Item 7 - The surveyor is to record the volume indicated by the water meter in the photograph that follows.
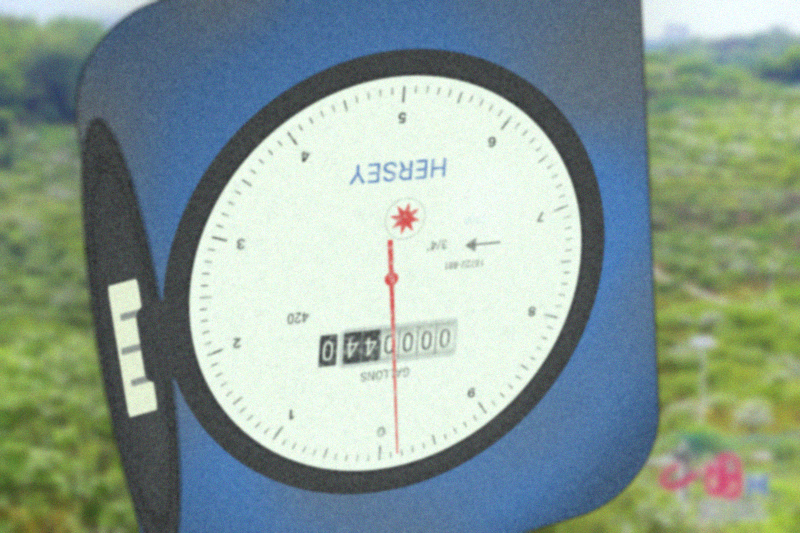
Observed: 439.8 gal
